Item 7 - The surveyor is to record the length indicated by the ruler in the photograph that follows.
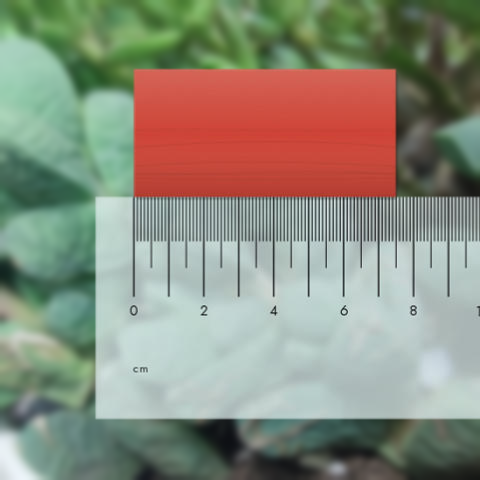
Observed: 7.5 cm
